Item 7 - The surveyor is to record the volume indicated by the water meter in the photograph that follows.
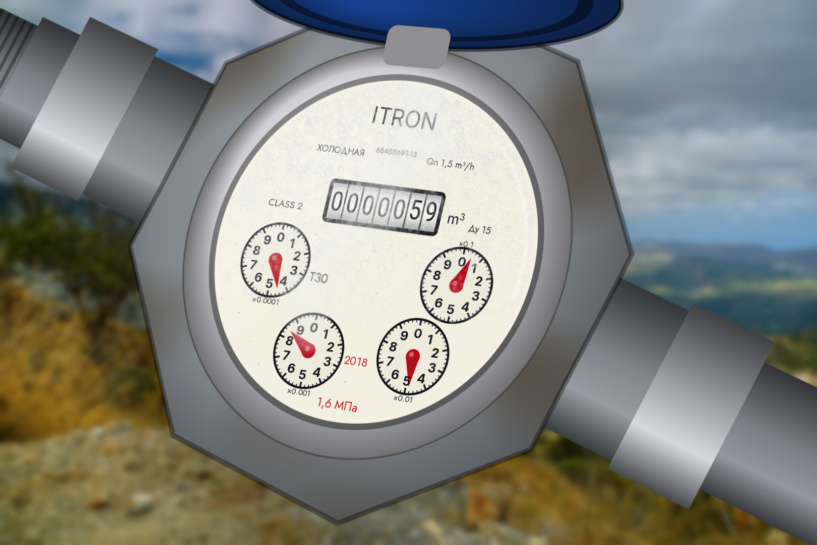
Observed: 59.0484 m³
